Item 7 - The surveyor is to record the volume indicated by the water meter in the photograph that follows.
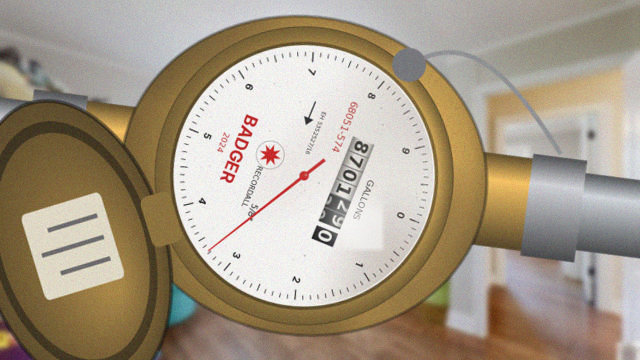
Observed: 8701293.3 gal
